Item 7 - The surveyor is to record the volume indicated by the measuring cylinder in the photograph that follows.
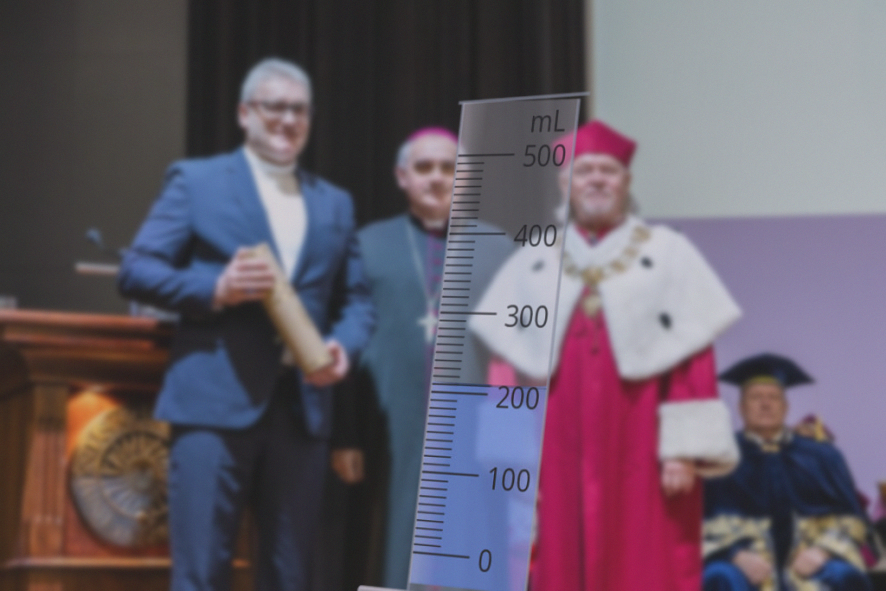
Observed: 210 mL
